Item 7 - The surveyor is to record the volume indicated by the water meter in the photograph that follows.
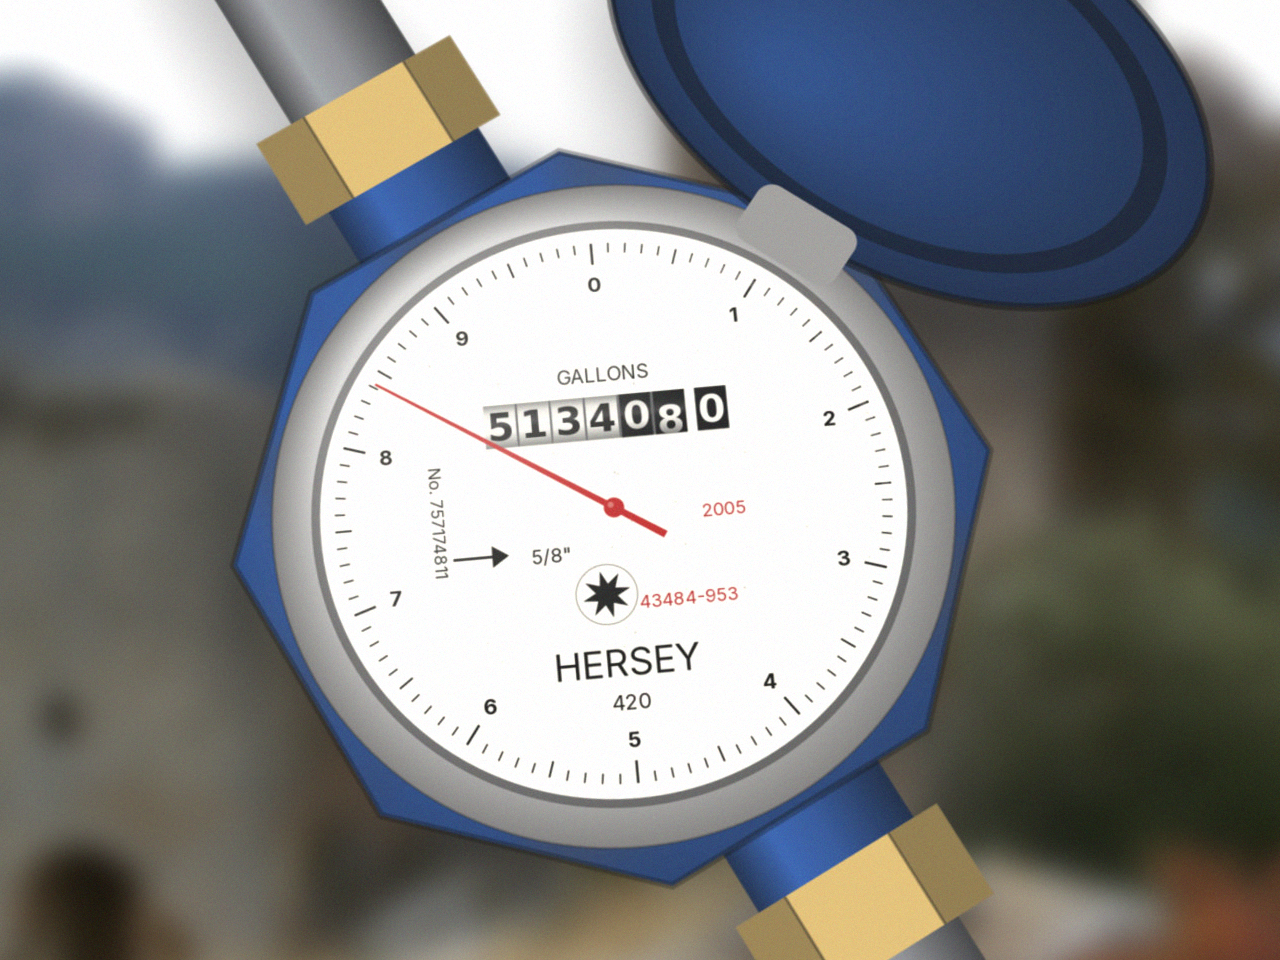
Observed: 5134078.4 gal
